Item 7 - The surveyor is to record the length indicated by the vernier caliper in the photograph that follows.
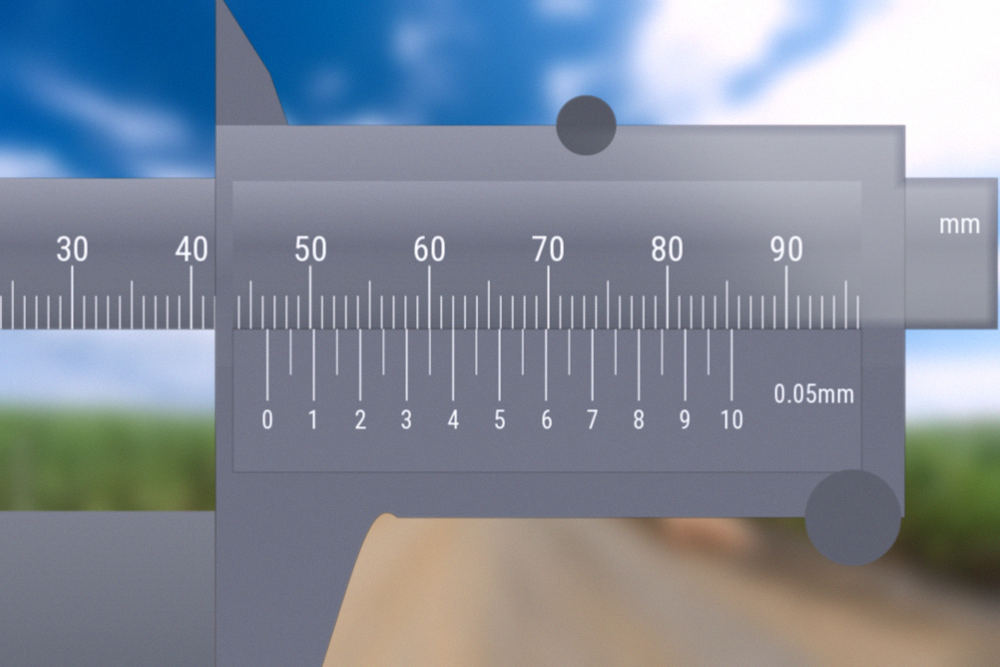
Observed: 46.4 mm
